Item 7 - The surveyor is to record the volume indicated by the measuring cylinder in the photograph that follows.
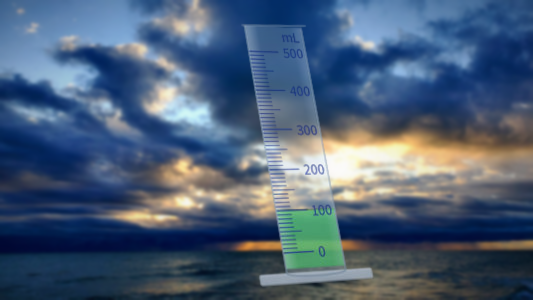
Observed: 100 mL
